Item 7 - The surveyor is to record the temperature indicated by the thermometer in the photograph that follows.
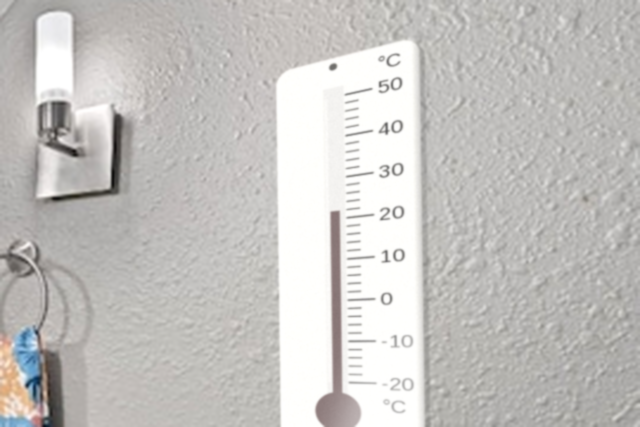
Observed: 22 °C
